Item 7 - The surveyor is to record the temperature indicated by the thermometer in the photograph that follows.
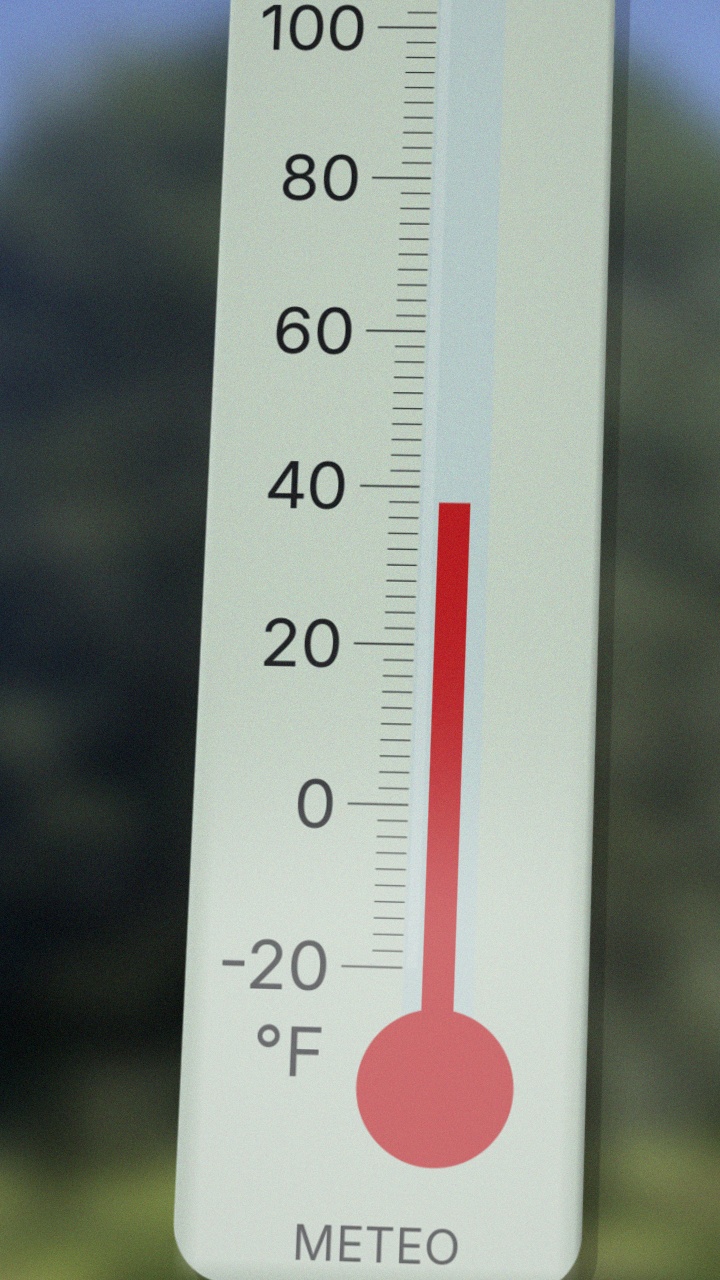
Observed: 38 °F
